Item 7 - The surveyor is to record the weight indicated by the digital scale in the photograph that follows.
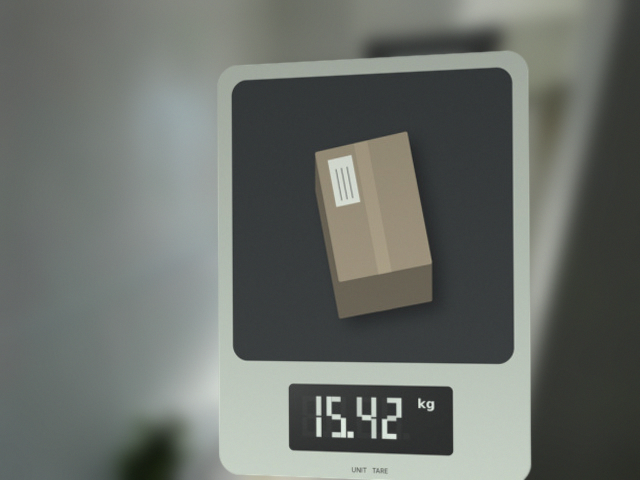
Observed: 15.42 kg
